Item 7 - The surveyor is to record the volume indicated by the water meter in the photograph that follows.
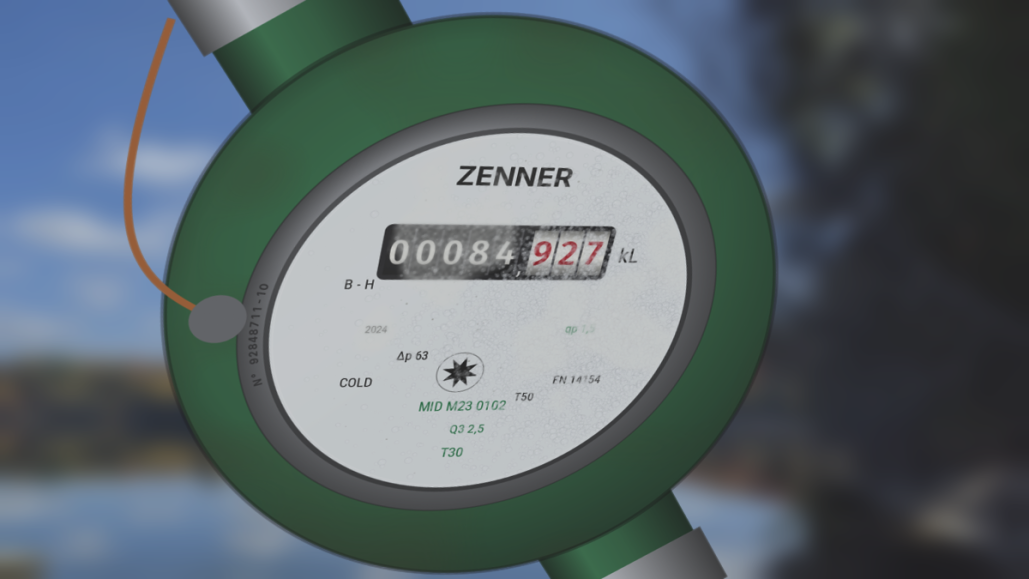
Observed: 84.927 kL
